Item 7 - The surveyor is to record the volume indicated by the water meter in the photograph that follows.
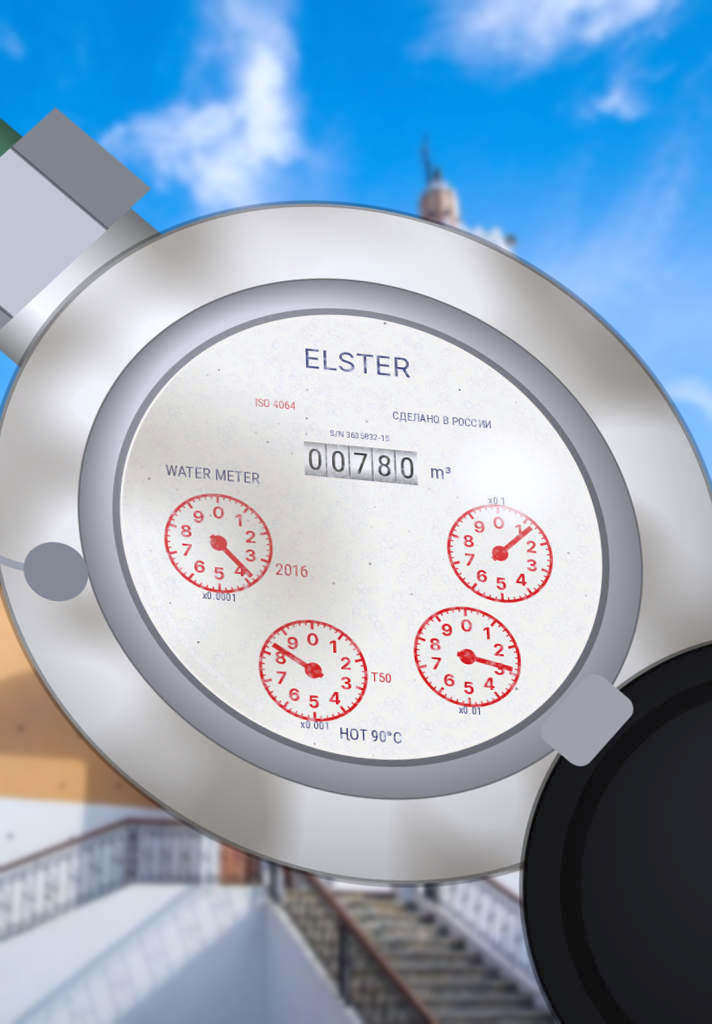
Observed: 780.1283 m³
